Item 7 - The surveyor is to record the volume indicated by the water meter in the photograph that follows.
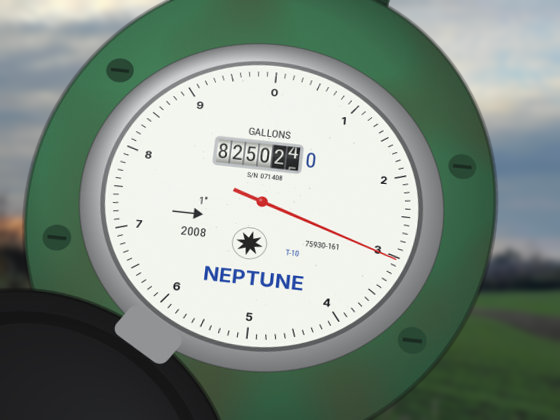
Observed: 8250243.0 gal
